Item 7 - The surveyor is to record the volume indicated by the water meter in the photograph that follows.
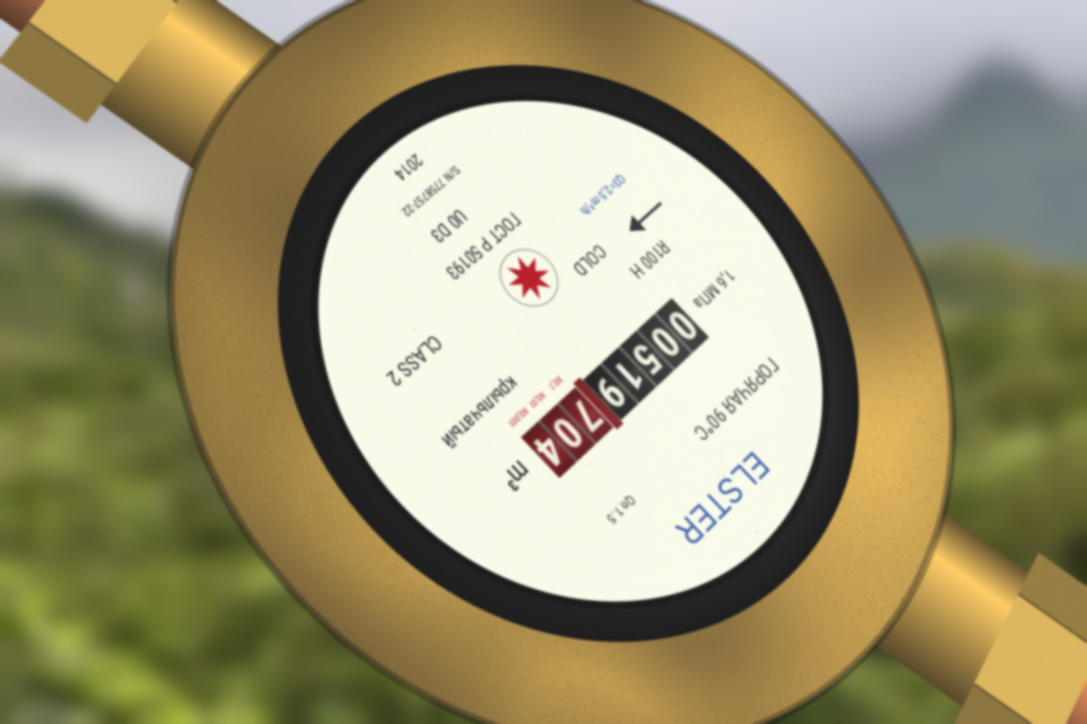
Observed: 519.704 m³
